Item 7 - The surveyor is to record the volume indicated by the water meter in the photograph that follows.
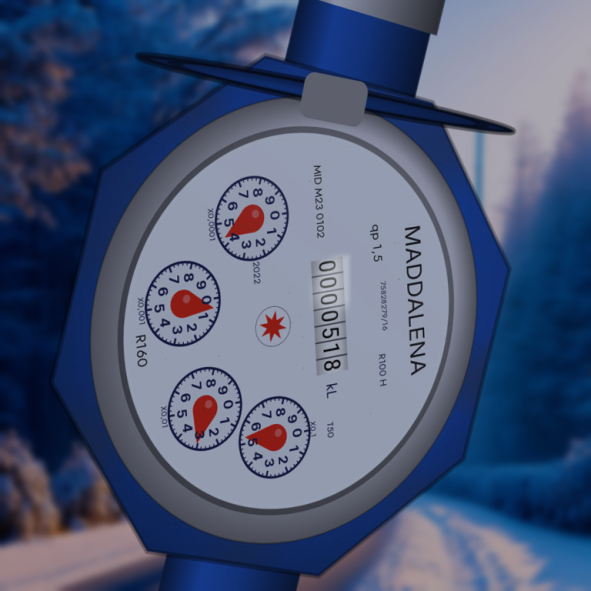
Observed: 518.5304 kL
